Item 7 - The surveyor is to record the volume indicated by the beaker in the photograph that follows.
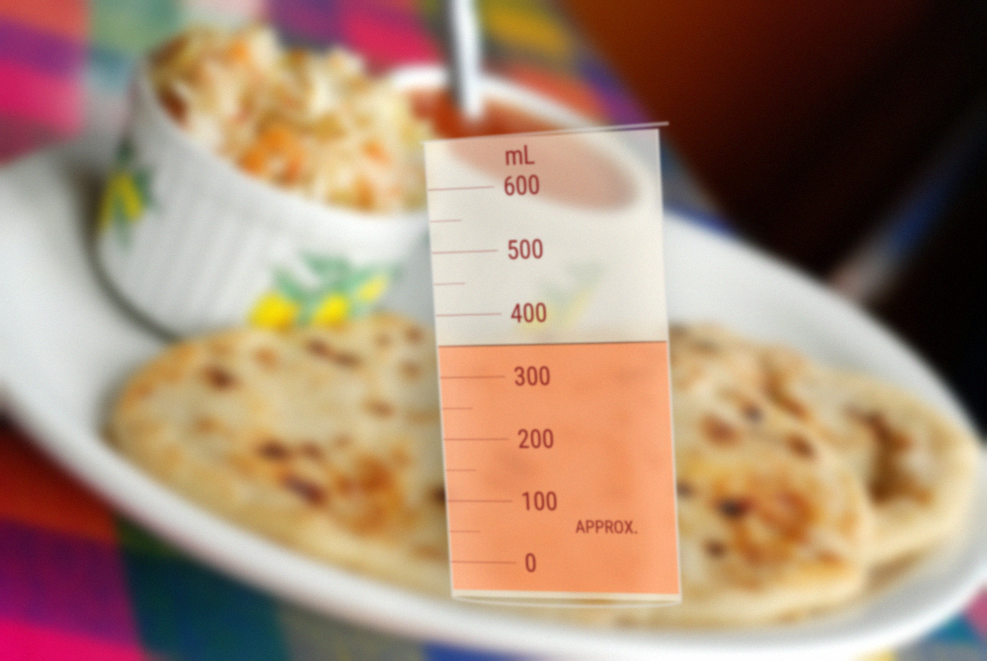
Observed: 350 mL
